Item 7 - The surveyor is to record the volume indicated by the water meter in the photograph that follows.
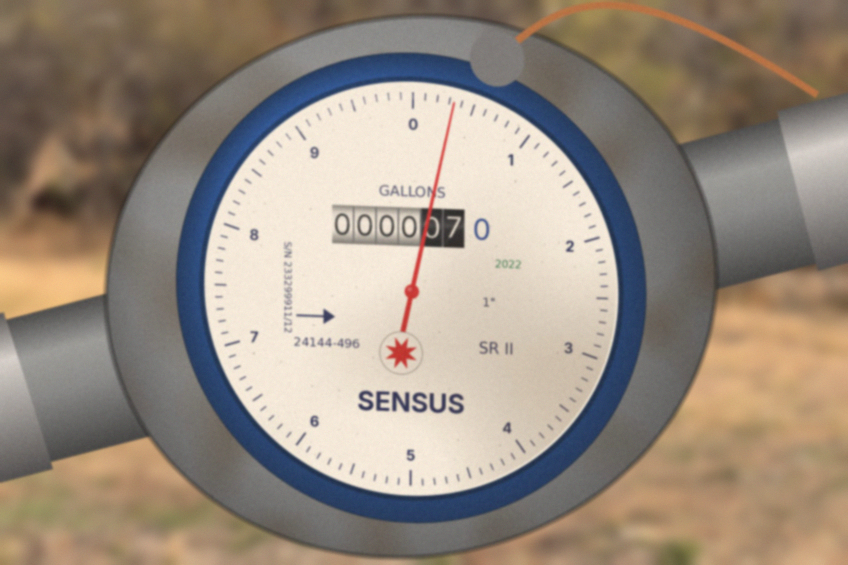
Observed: 70.3 gal
